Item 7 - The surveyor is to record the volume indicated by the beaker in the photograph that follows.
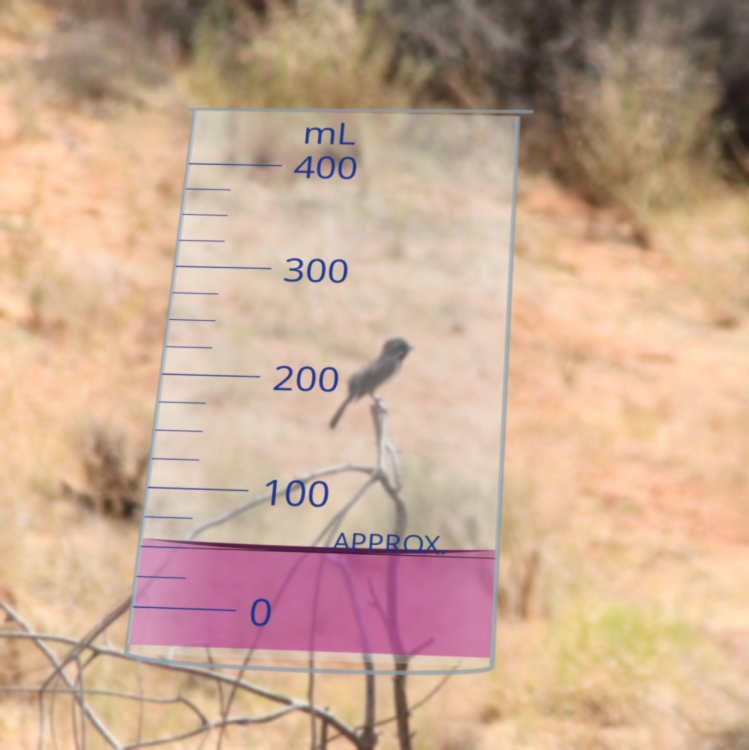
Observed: 50 mL
